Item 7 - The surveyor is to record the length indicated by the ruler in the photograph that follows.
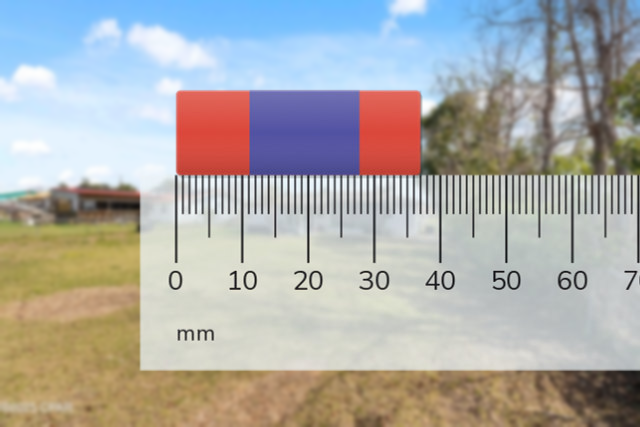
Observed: 37 mm
